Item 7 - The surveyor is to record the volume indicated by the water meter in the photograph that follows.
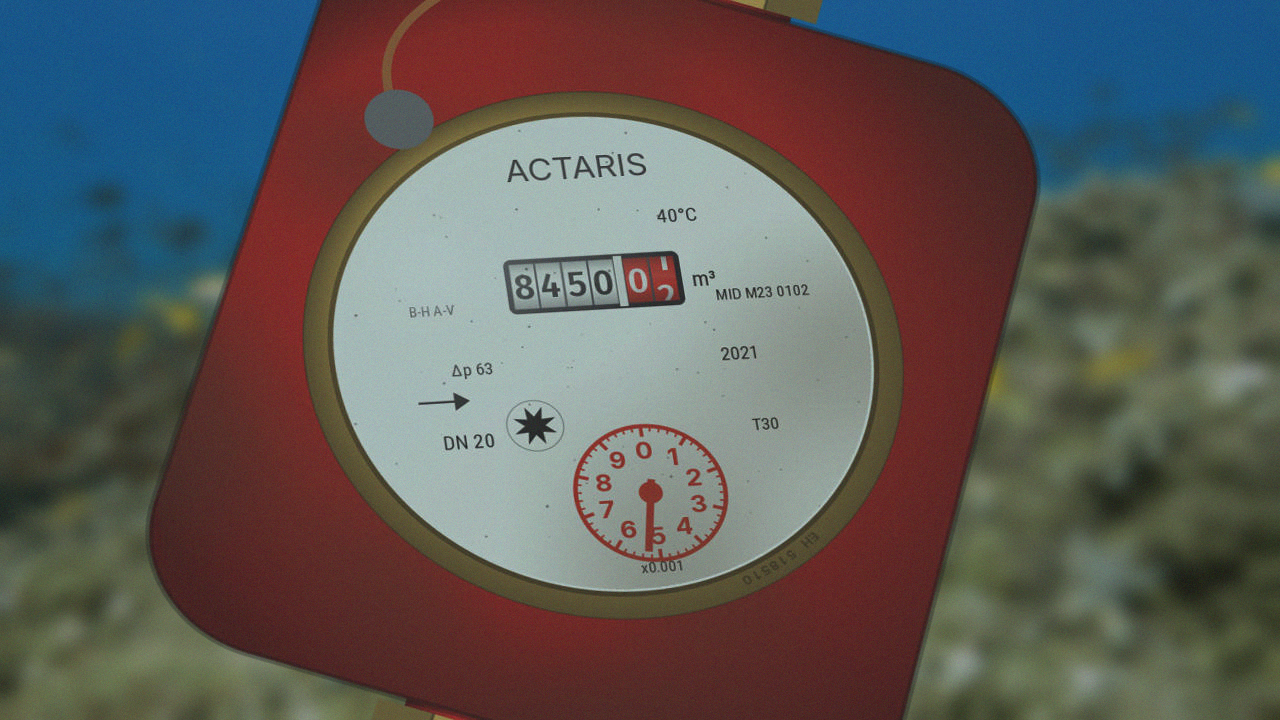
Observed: 8450.015 m³
